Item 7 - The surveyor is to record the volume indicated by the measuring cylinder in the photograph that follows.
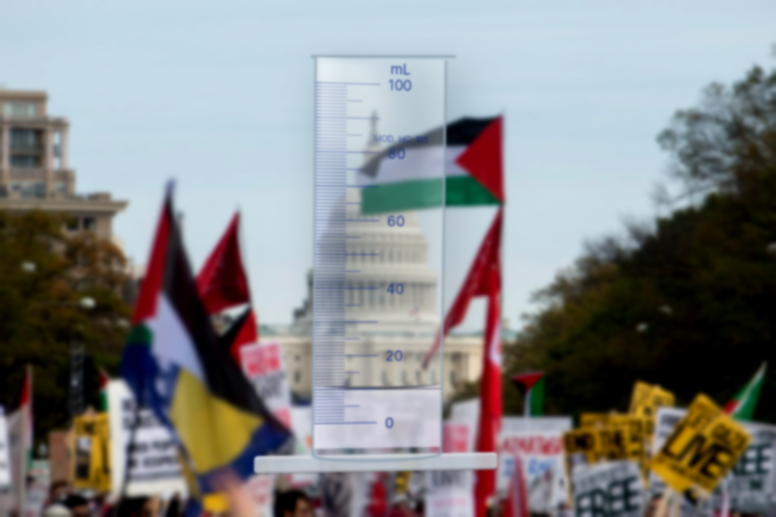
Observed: 10 mL
